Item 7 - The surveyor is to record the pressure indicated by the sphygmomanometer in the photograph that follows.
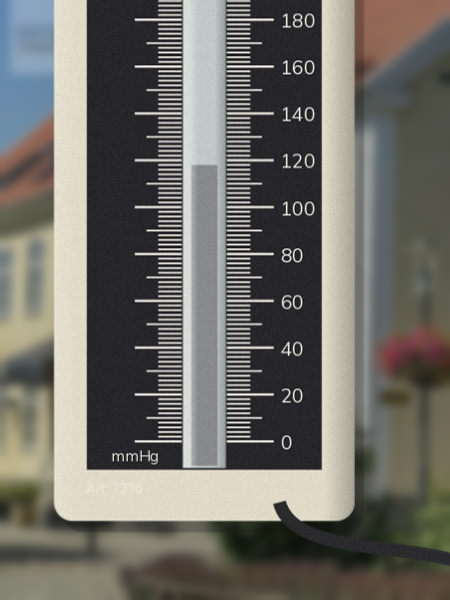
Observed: 118 mmHg
